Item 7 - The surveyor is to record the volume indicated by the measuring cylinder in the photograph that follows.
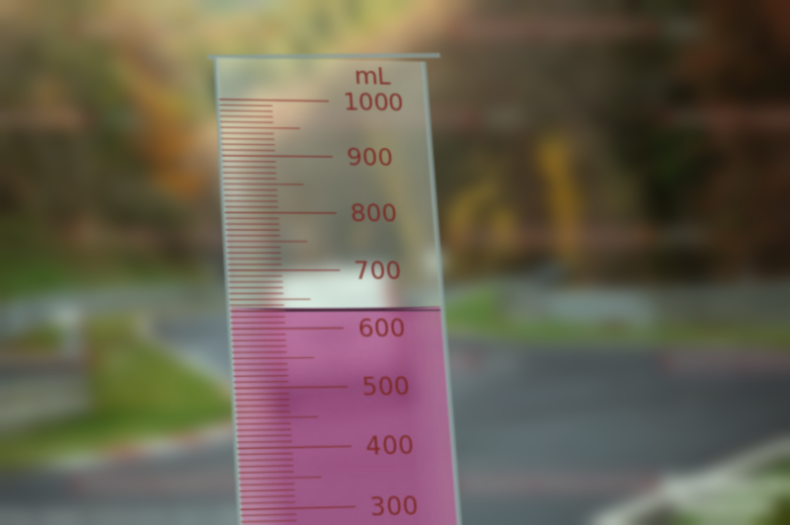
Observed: 630 mL
